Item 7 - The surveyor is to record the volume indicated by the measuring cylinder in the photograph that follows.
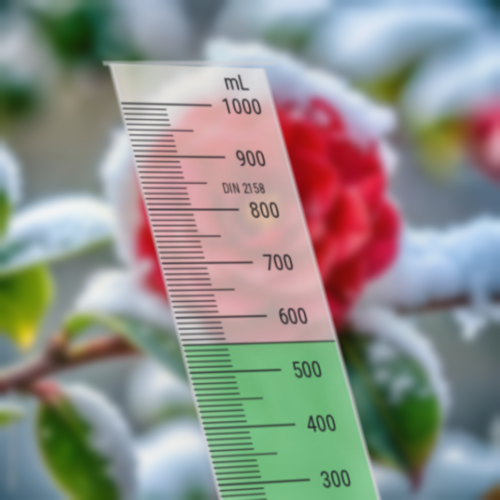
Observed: 550 mL
